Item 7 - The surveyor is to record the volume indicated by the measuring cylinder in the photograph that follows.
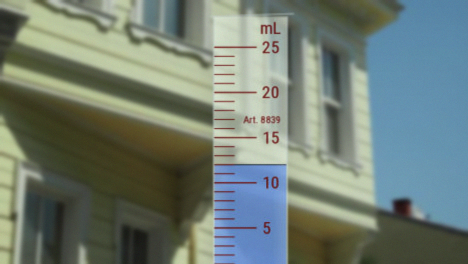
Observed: 12 mL
